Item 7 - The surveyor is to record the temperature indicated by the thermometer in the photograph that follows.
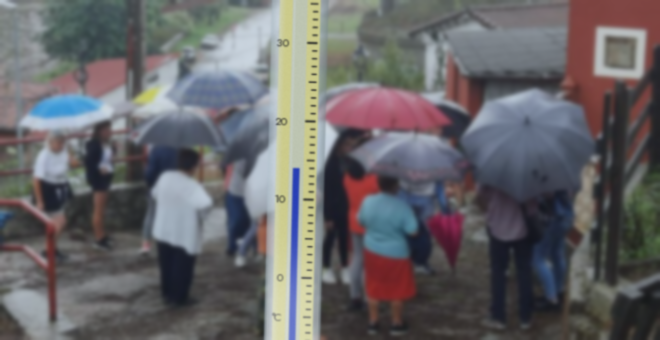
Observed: 14 °C
